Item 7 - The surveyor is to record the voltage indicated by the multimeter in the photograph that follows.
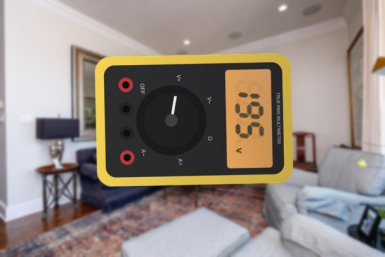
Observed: 195 V
